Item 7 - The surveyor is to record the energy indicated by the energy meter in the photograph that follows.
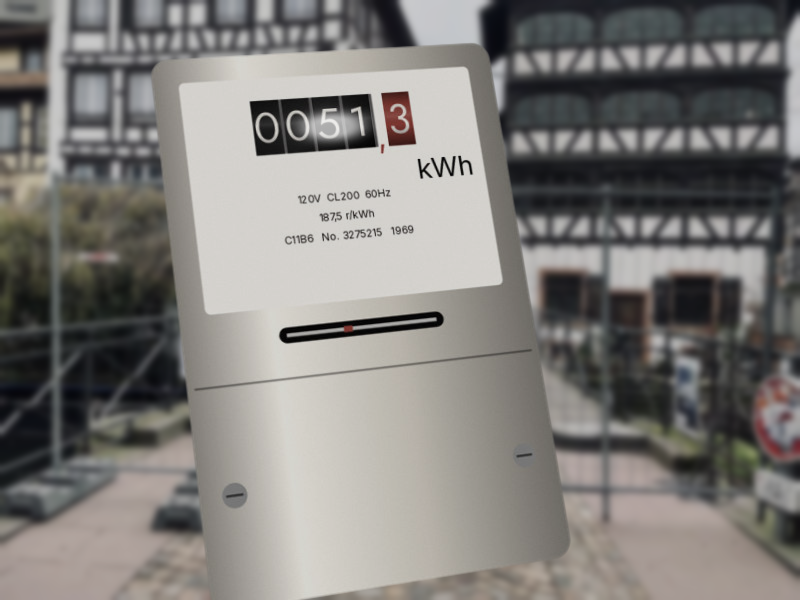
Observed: 51.3 kWh
